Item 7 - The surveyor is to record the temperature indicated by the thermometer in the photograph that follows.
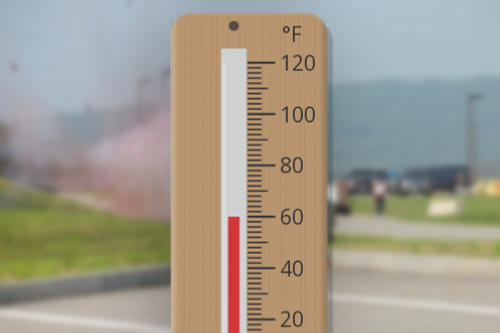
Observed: 60 °F
